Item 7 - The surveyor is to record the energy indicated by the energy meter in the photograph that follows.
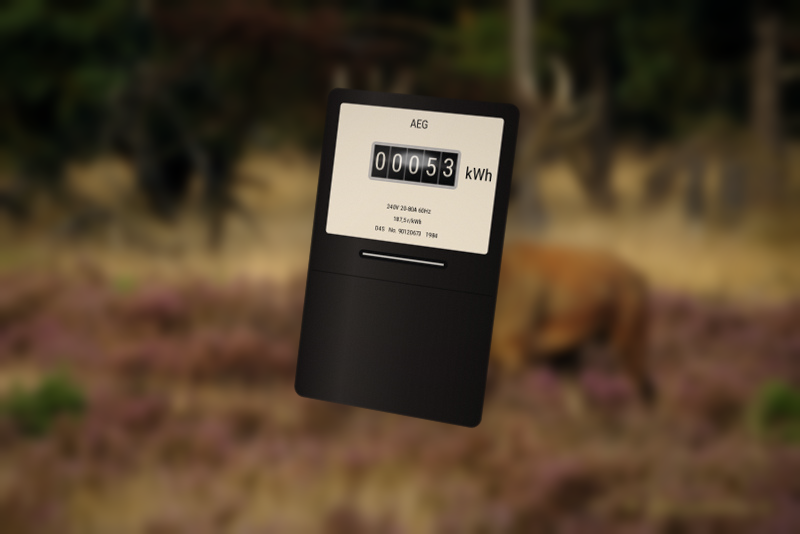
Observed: 53 kWh
